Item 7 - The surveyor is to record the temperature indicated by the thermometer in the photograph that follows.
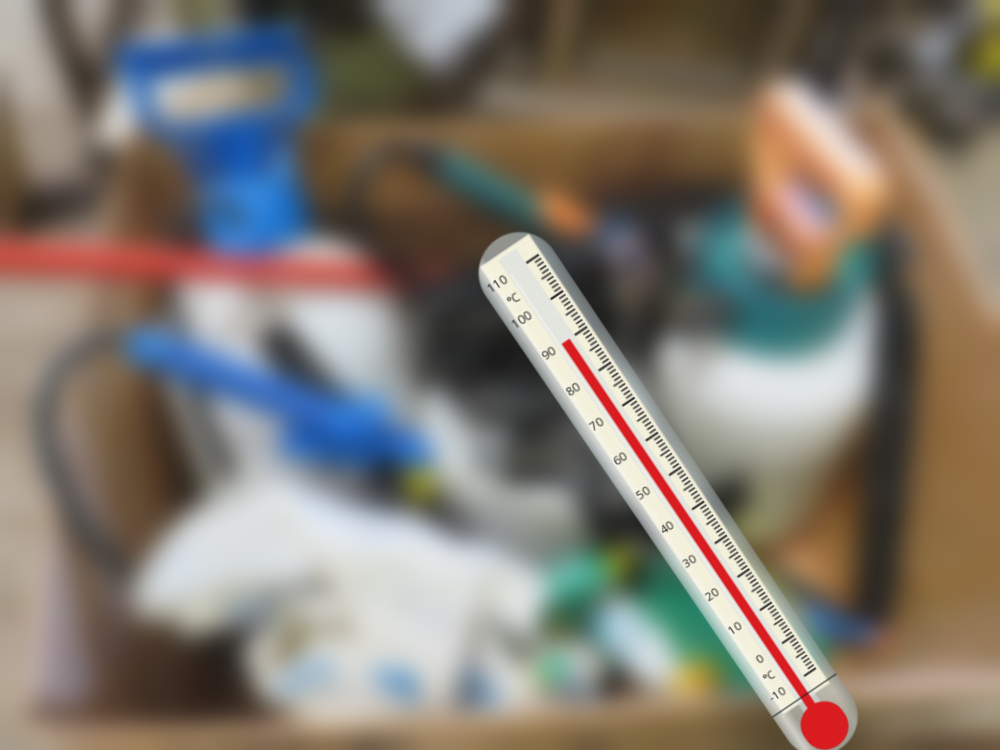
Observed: 90 °C
